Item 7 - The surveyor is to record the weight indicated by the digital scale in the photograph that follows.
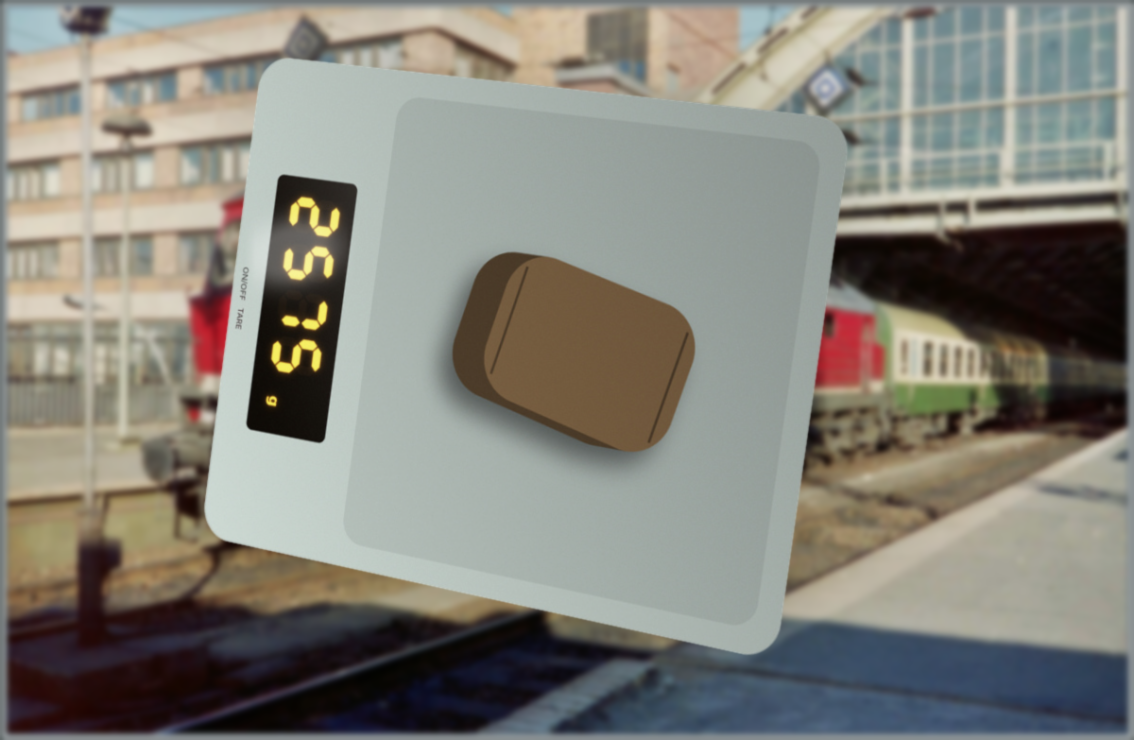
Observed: 2575 g
